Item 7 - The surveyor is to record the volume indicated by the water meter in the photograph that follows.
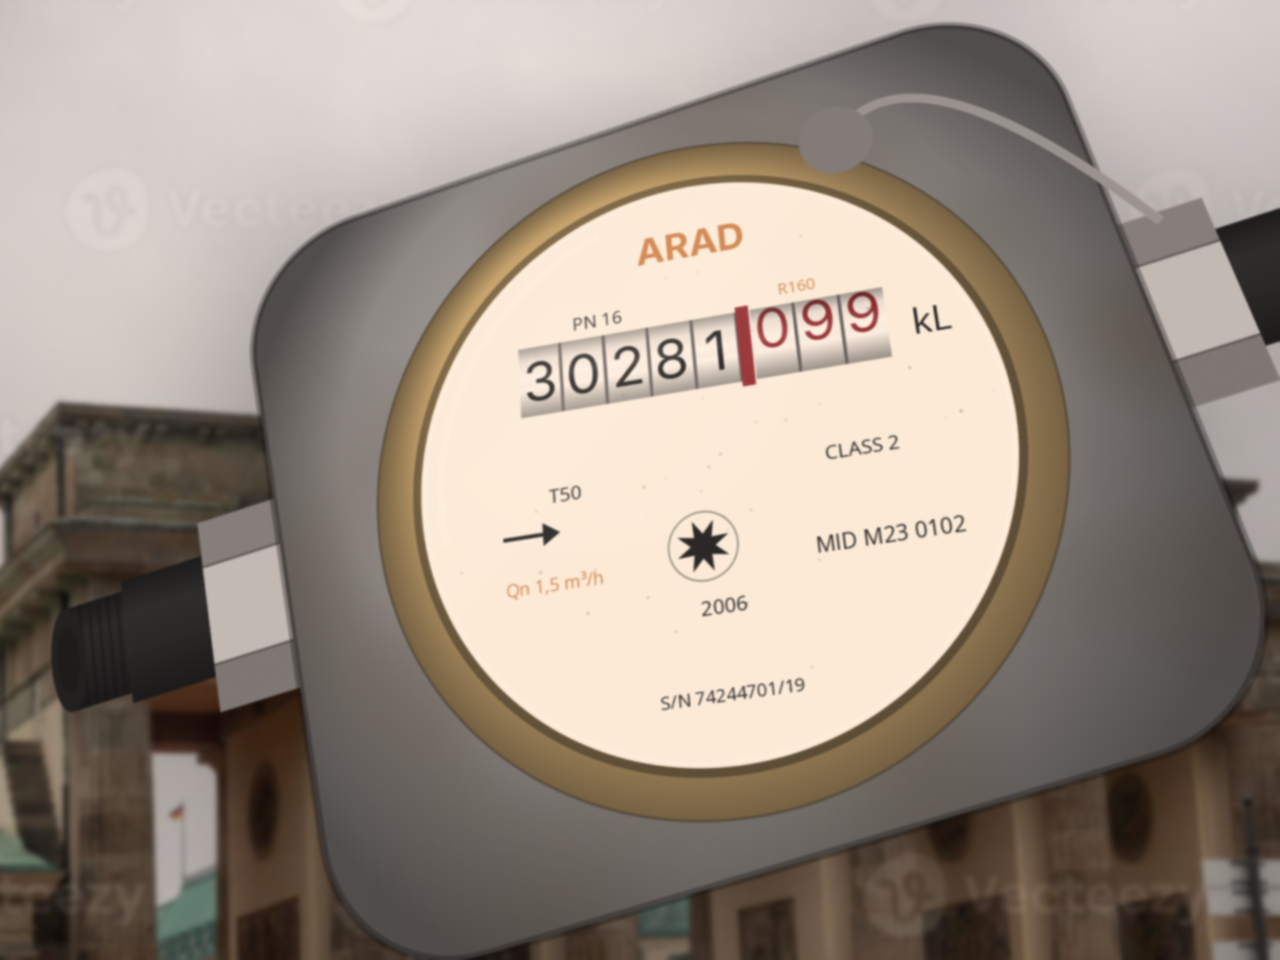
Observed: 30281.099 kL
